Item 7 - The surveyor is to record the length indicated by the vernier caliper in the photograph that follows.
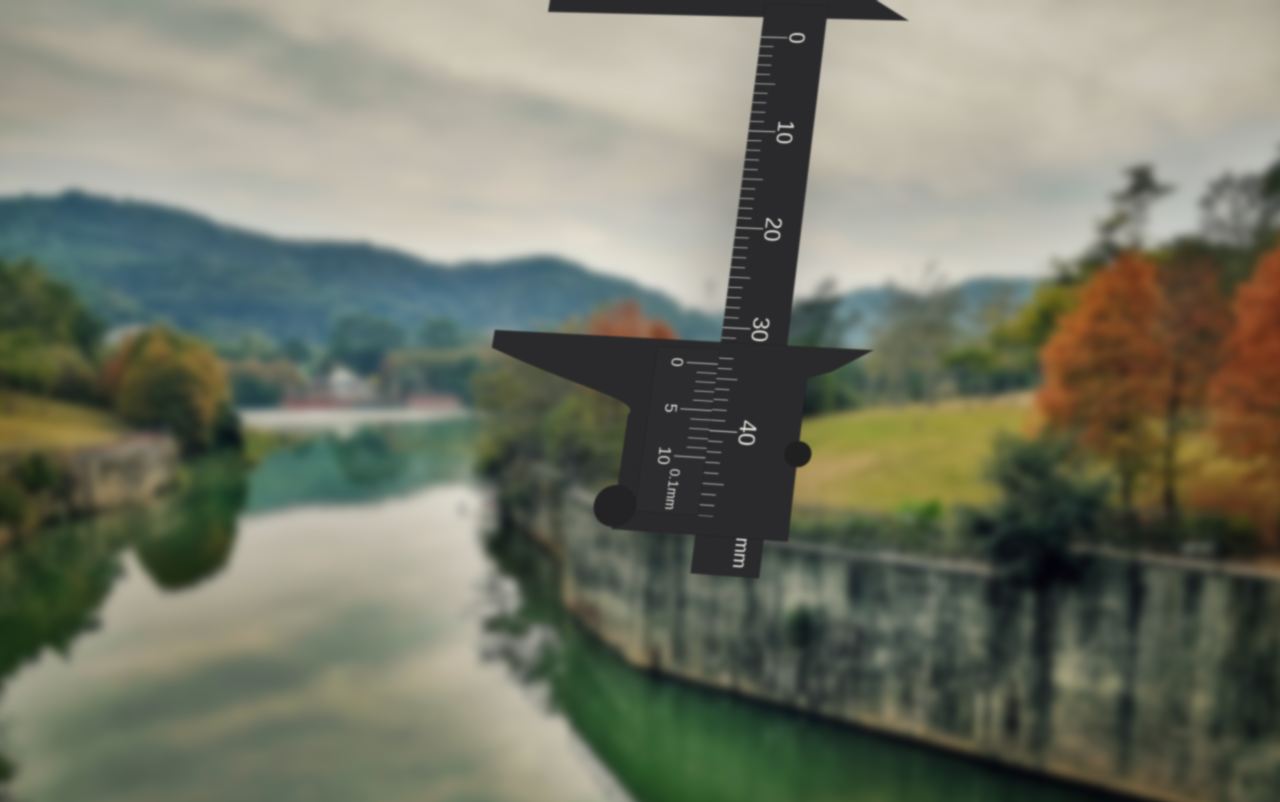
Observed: 33.6 mm
